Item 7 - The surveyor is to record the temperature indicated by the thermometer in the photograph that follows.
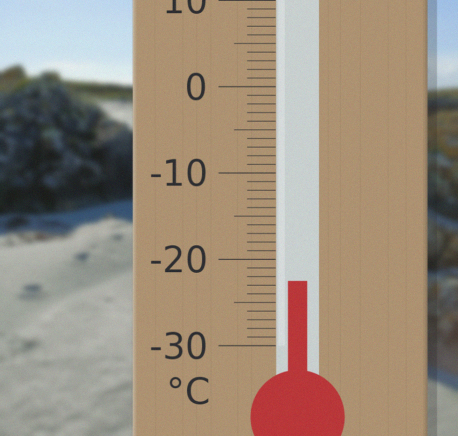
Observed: -22.5 °C
